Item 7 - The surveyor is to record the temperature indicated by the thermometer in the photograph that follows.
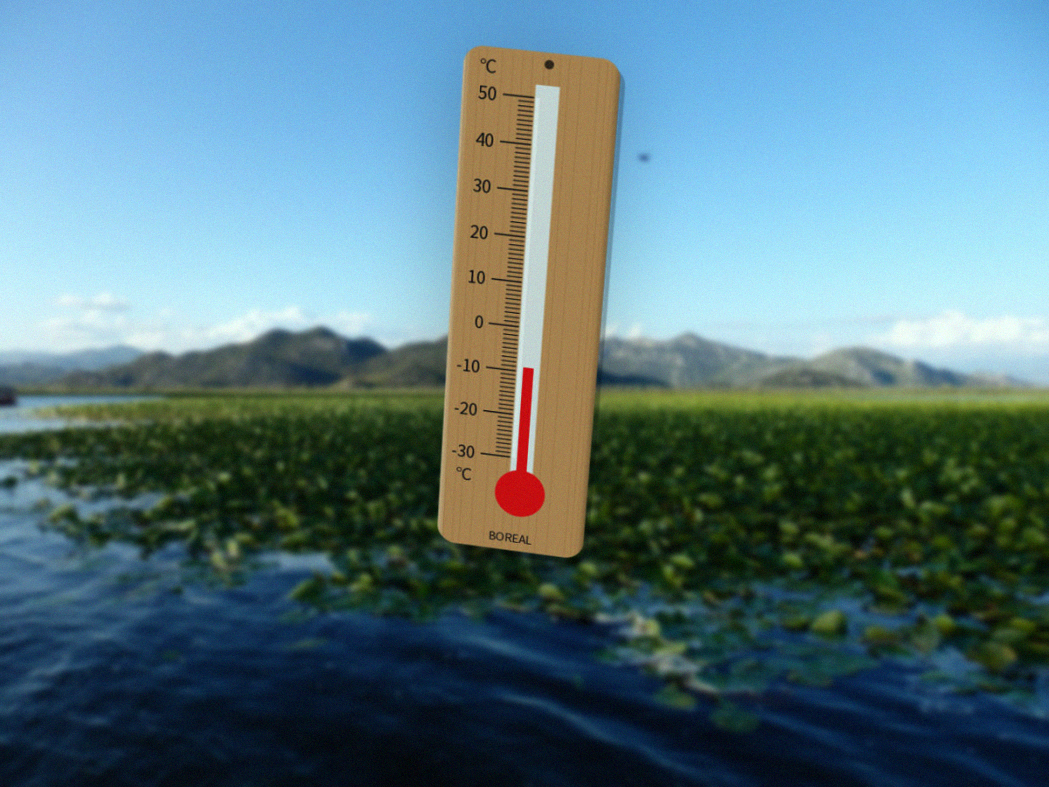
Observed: -9 °C
